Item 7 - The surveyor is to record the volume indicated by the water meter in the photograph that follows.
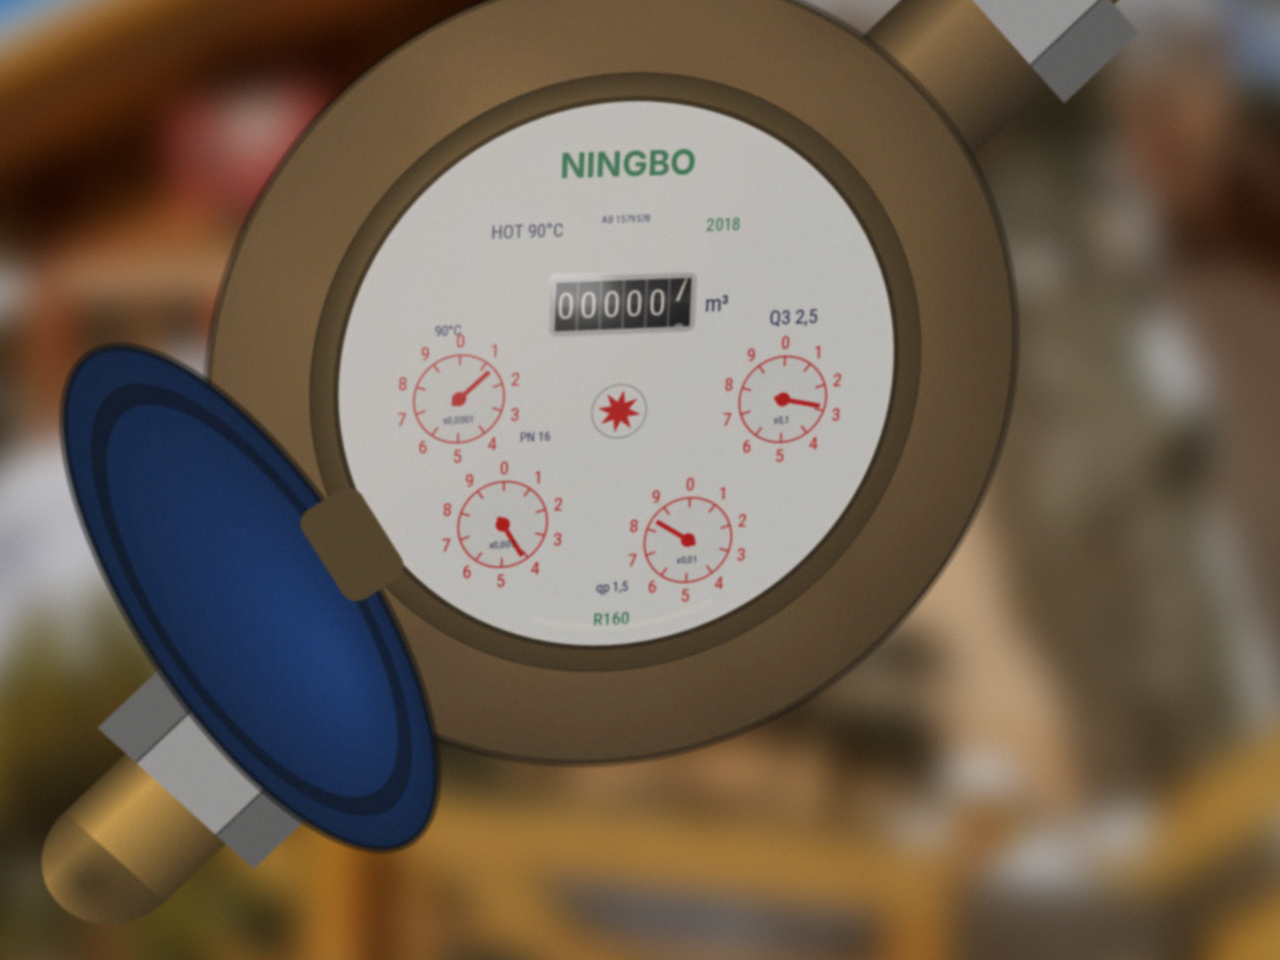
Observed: 7.2841 m³
